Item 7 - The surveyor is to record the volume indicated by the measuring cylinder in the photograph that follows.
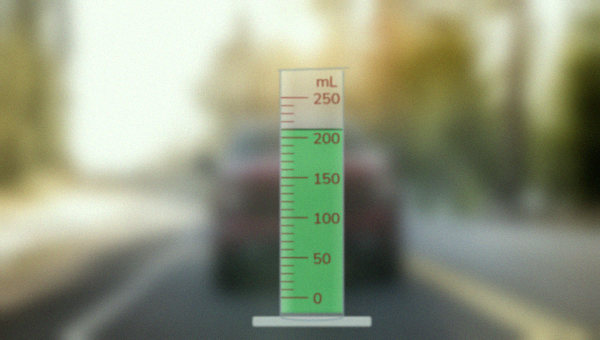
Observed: 210 mL
